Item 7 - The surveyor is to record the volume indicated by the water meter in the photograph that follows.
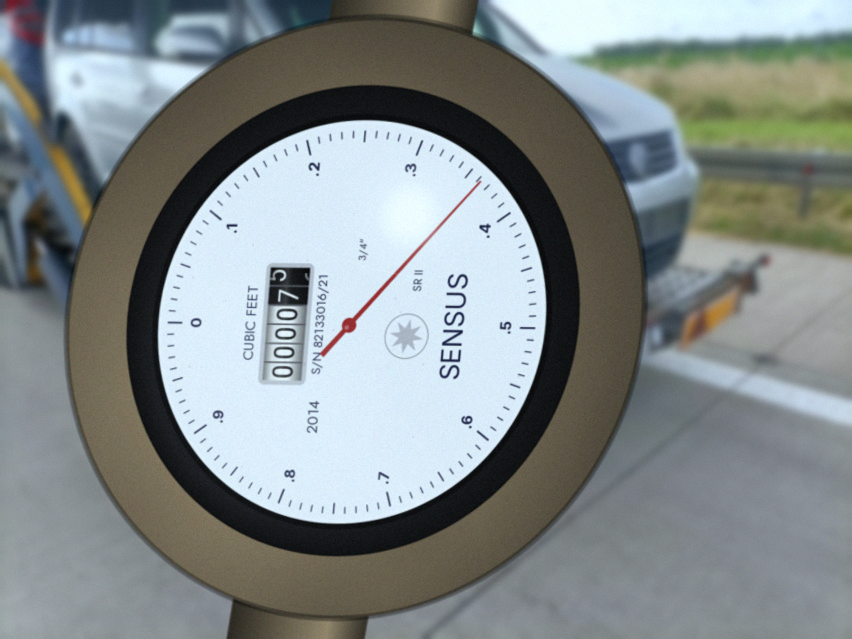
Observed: 75.36 ft³
